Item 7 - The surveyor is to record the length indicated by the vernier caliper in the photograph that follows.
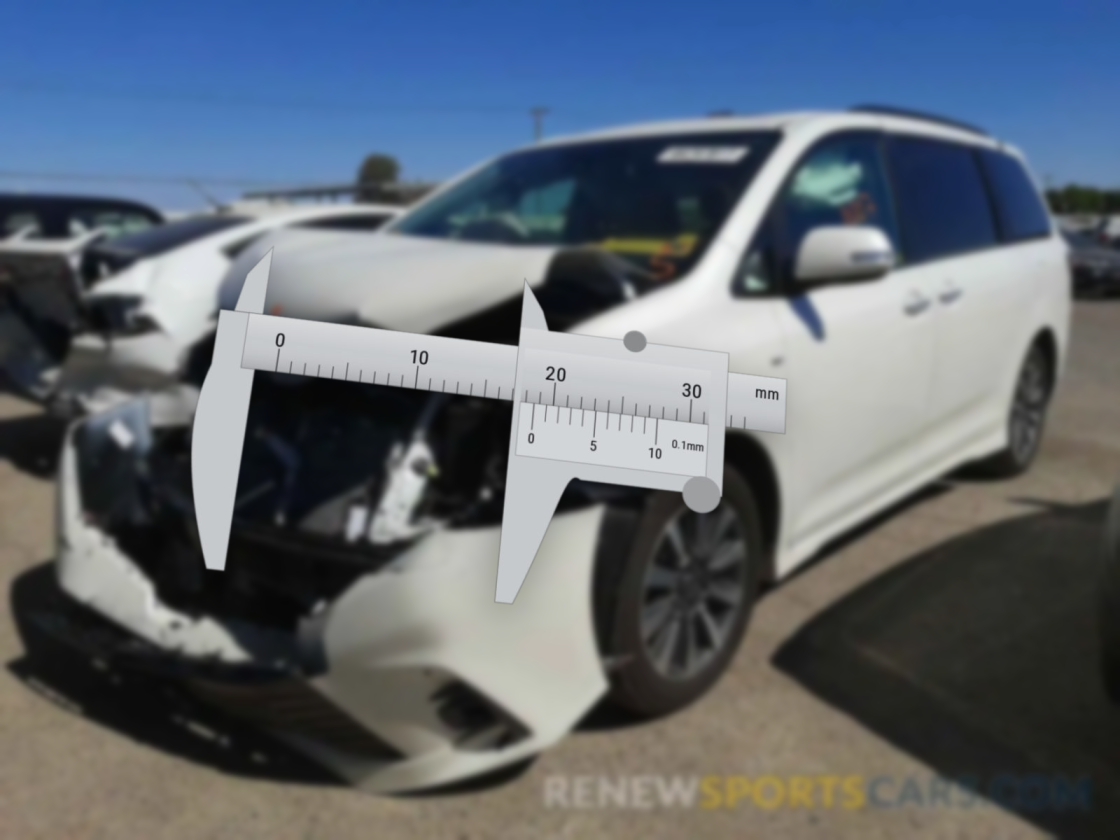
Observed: 18.6 mm
